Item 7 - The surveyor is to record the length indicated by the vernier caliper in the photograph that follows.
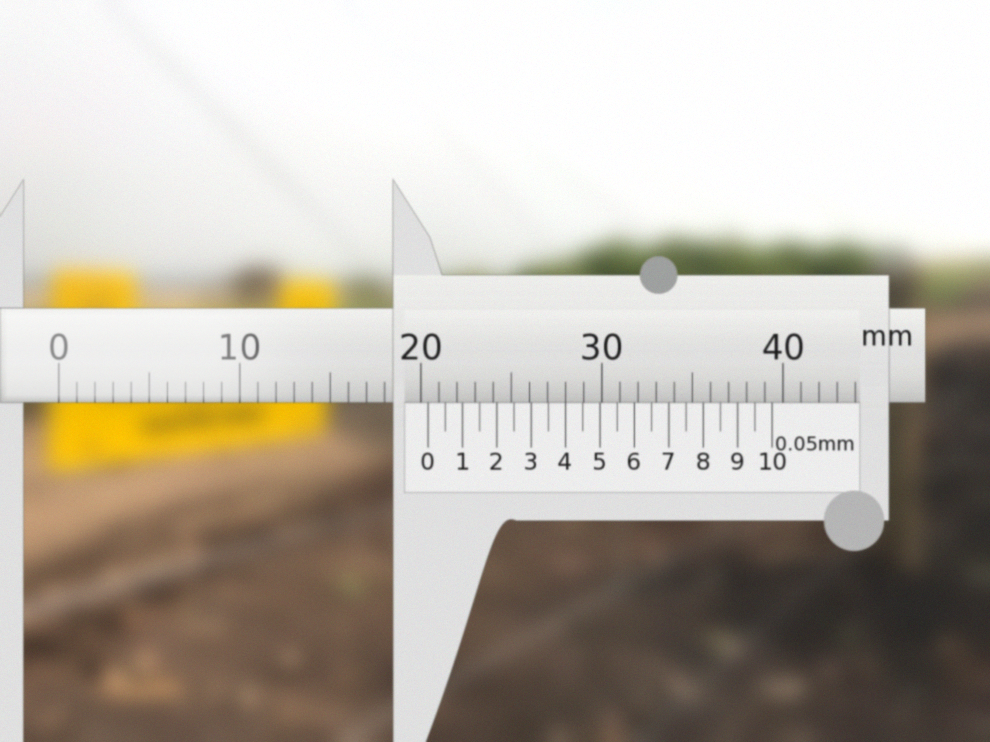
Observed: 20.4 mm
